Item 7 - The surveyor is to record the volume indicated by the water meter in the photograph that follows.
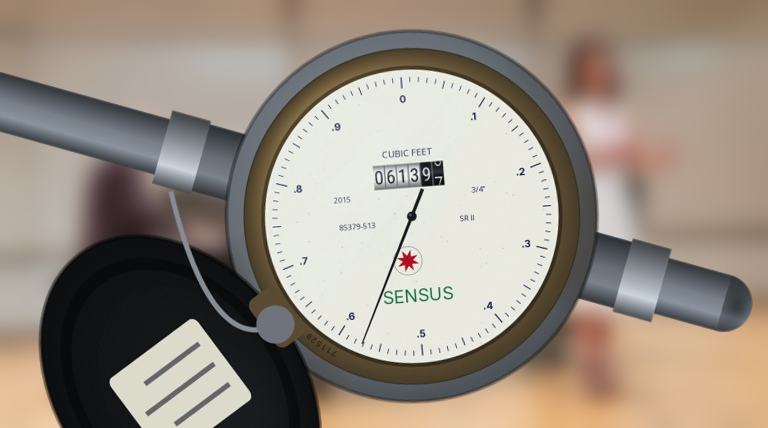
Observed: 61396.57 ft³
